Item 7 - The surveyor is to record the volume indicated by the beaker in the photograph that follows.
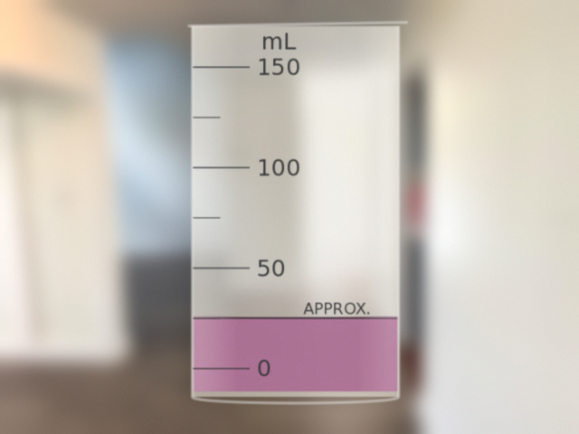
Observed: 25 mL
